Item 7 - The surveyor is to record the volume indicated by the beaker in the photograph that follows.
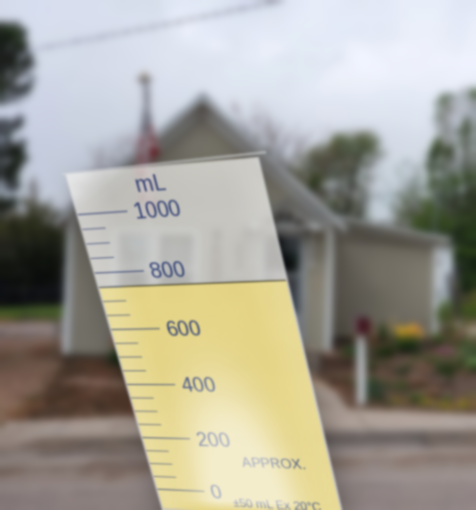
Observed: 750 mL
